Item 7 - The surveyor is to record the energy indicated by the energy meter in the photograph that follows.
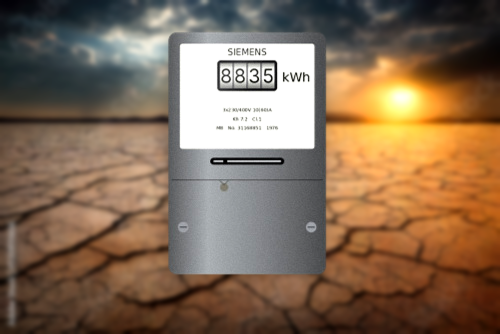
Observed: 8835 kWh
